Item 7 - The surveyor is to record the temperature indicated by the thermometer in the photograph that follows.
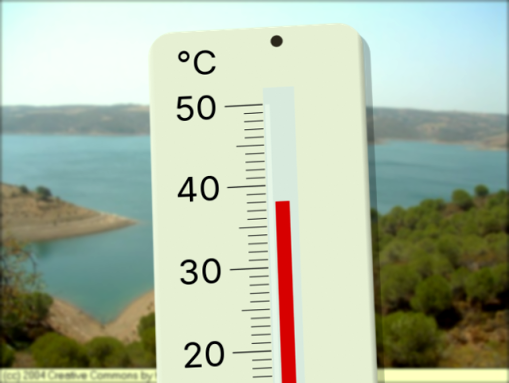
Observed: 38 °C
